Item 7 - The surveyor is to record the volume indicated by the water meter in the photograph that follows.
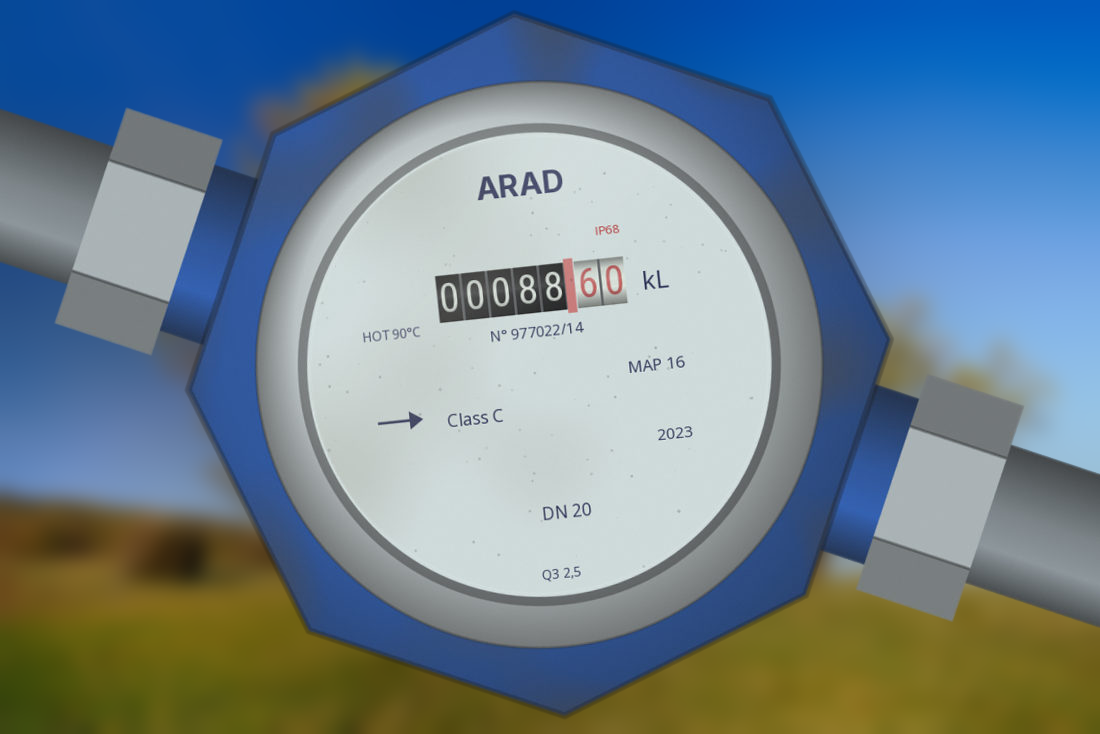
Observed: 88.60 kL
